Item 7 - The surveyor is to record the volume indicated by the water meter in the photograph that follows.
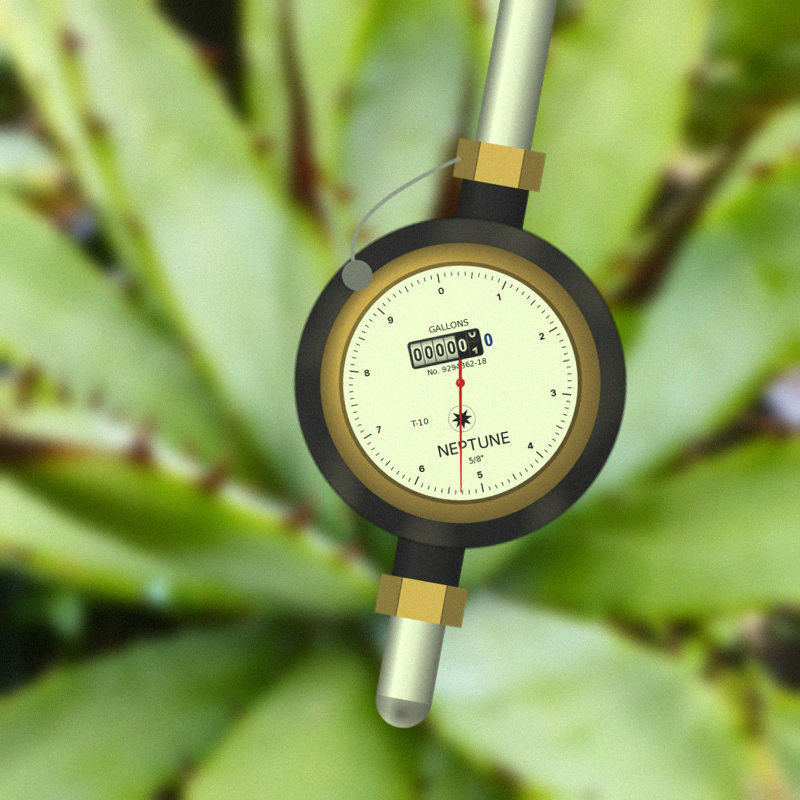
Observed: 5.3 gal
